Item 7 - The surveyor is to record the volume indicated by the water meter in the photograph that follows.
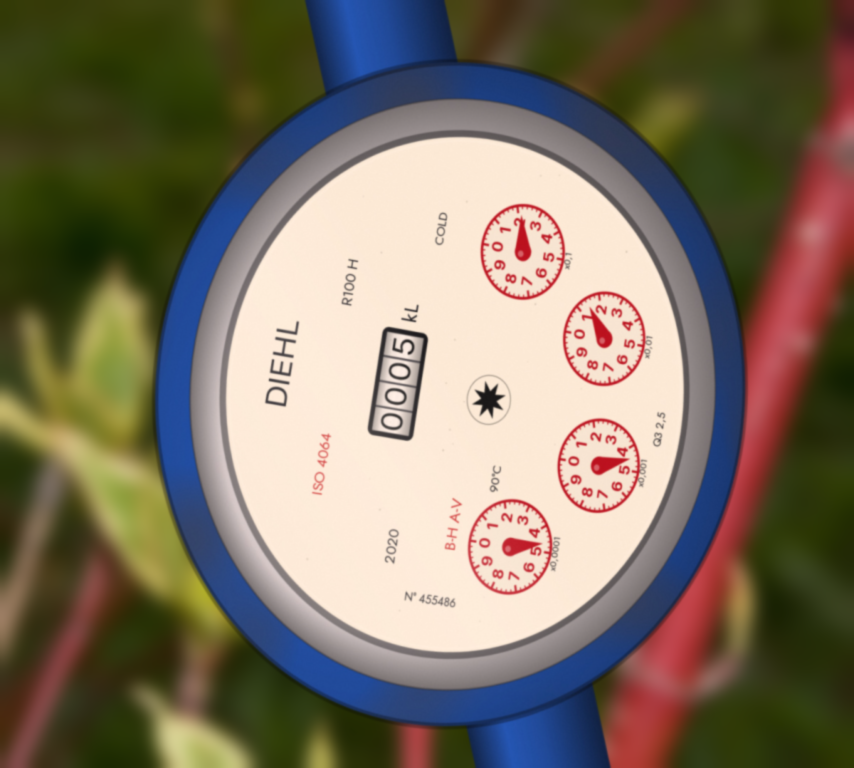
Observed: 5.2144 kL
